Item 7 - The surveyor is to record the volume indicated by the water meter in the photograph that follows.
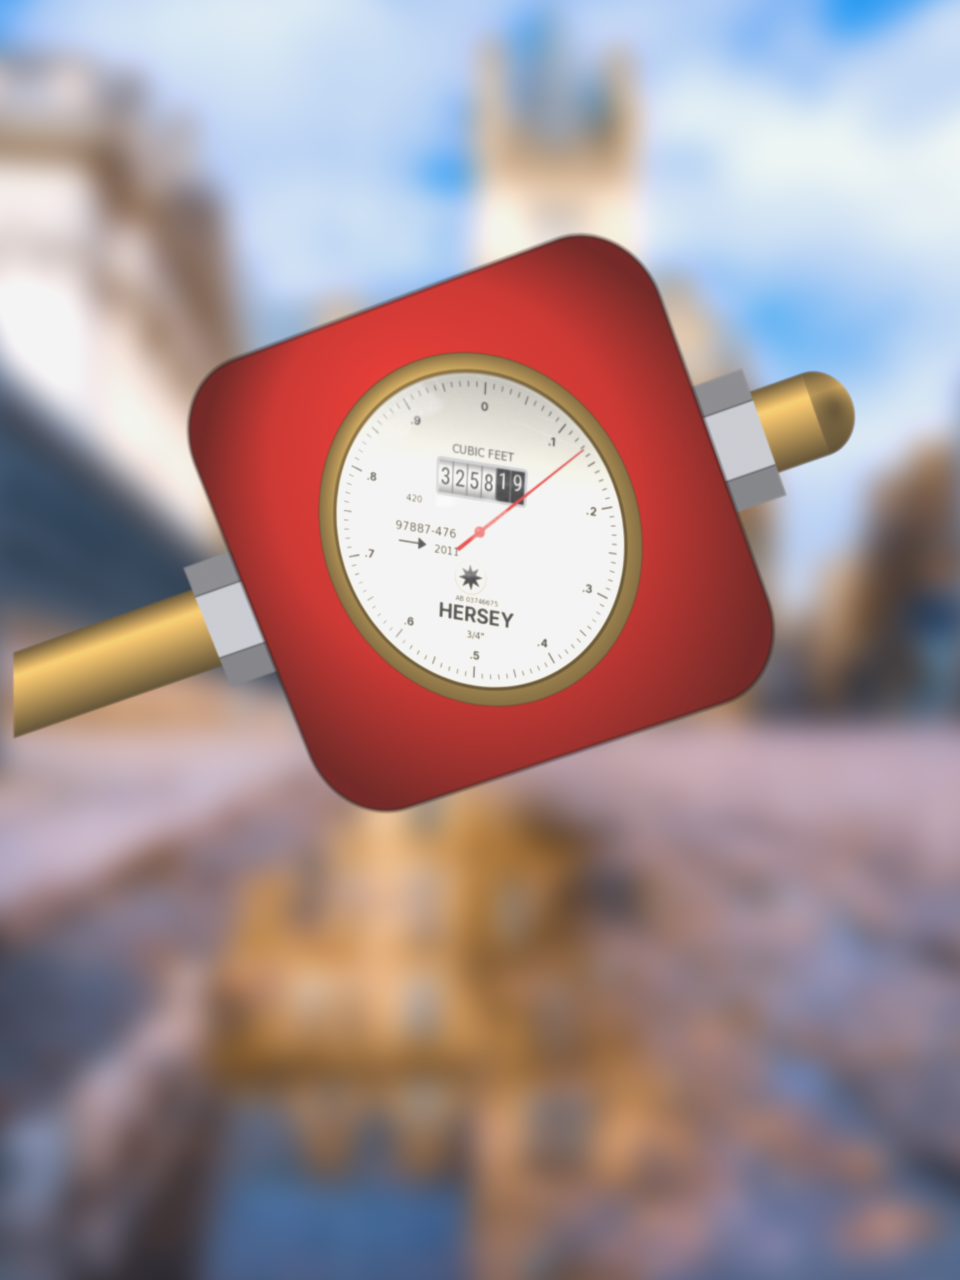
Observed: 325819.13 ft³
